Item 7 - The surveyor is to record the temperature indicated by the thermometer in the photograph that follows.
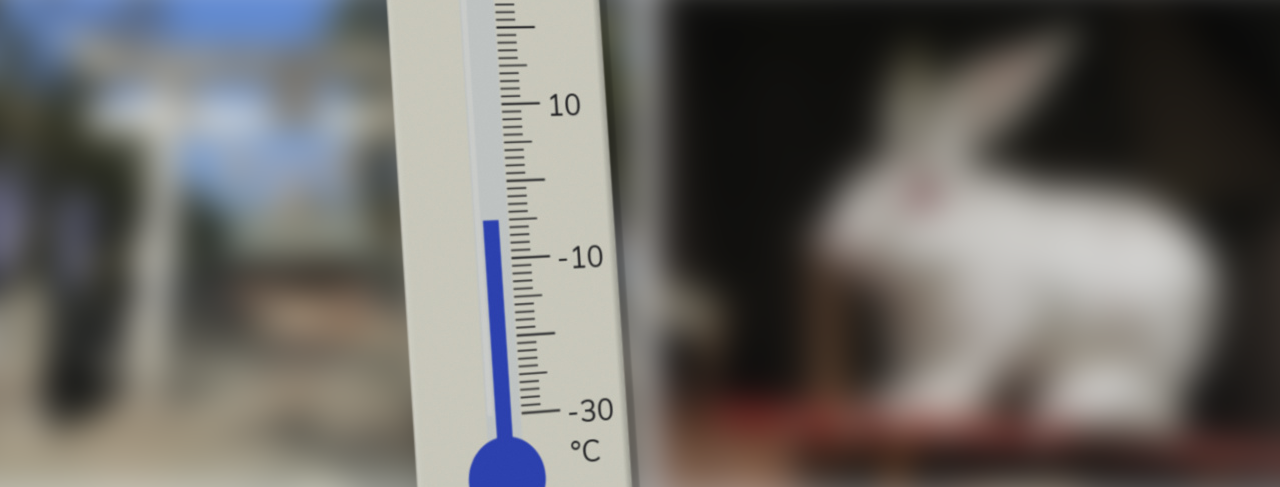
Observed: -5 °C
